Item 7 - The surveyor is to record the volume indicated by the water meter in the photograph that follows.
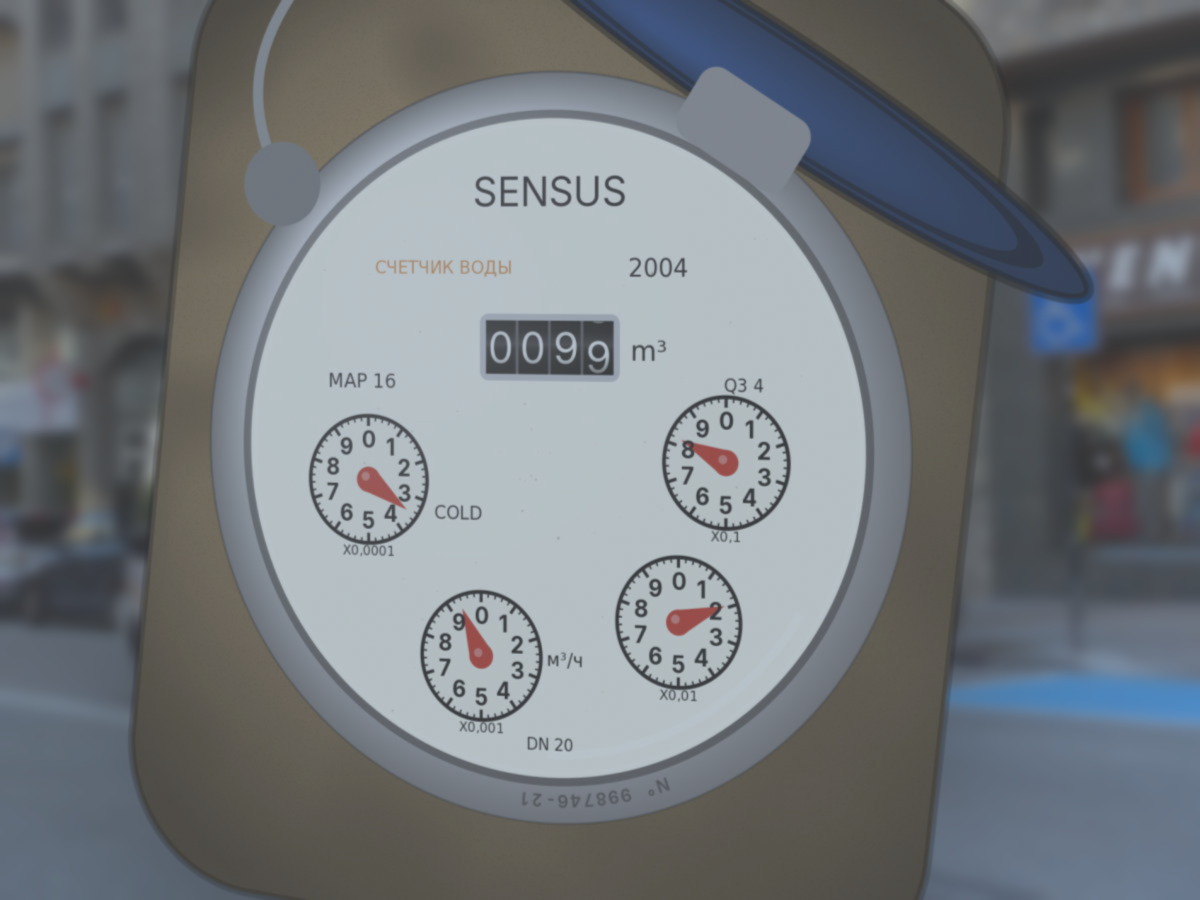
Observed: 98.8193 m³
